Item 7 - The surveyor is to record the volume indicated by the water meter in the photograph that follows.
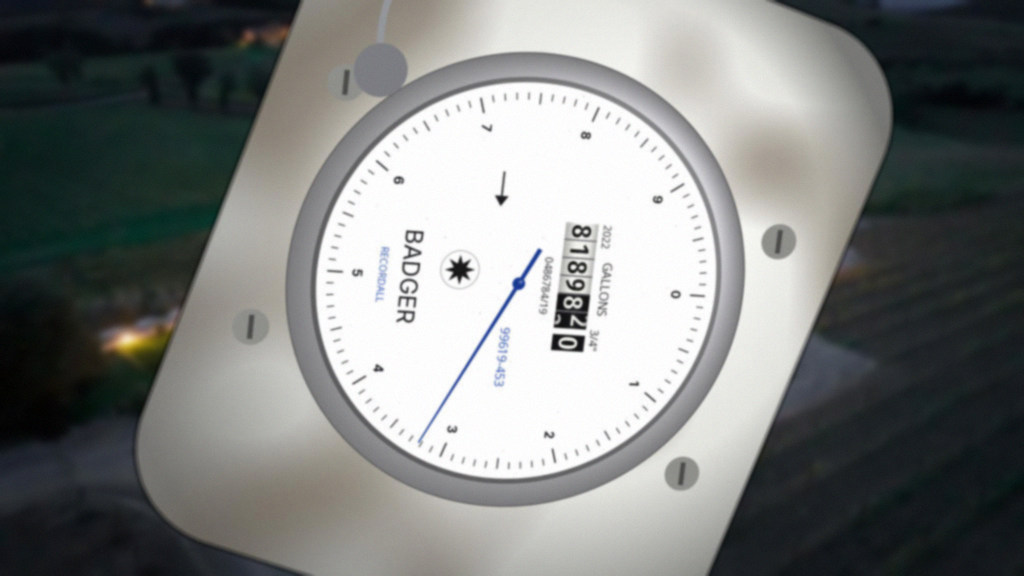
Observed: 8189823.2 gal
